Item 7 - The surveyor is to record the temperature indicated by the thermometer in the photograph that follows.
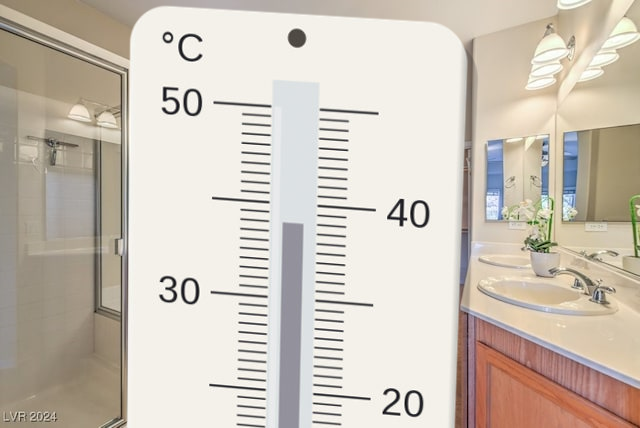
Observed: 38 °C
